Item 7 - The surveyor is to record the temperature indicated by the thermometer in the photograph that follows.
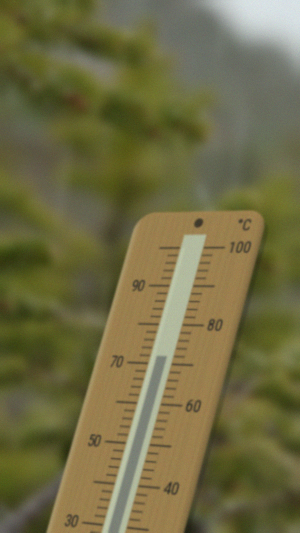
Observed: 72 °C
